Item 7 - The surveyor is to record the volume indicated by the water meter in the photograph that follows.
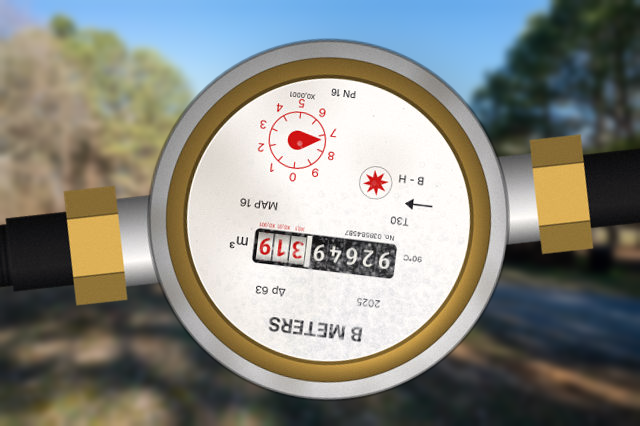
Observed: 92649.3197 m³
